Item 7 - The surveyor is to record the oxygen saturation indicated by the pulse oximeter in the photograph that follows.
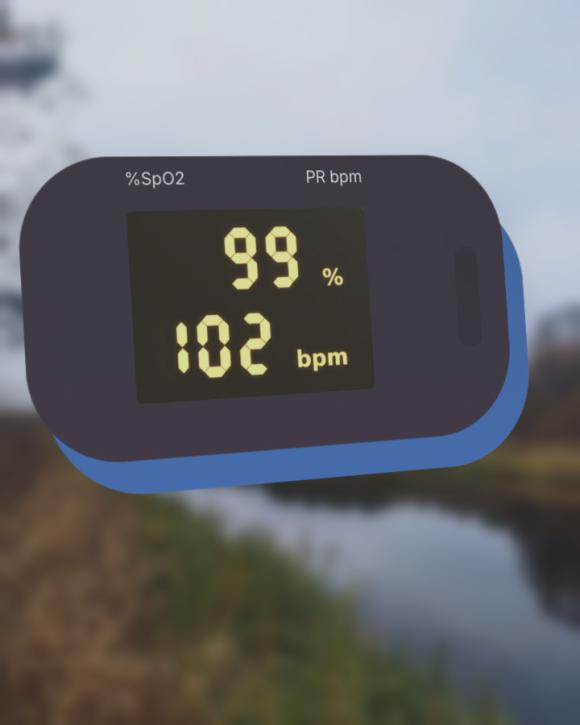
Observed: 99 %
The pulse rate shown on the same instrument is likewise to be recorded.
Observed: 102 bpm
